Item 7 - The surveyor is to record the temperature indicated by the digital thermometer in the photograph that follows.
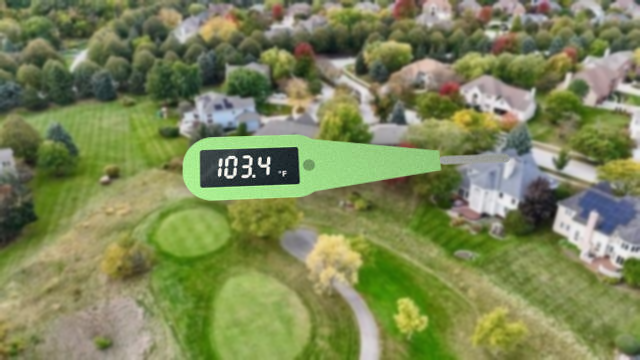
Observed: 103.4 °F
